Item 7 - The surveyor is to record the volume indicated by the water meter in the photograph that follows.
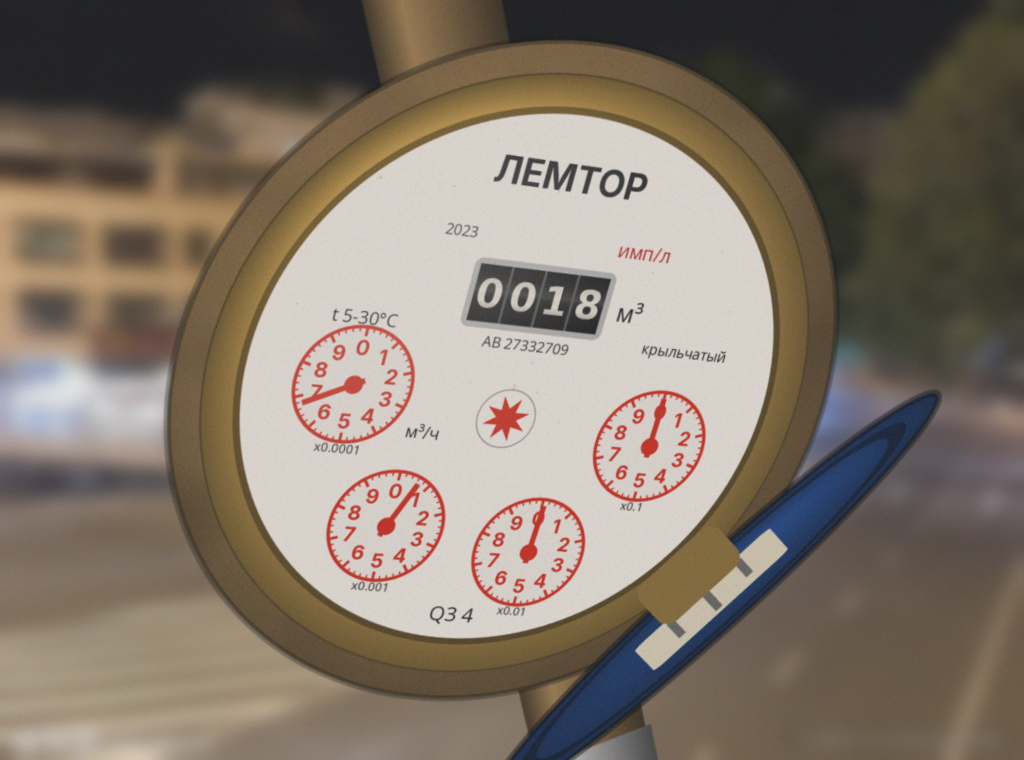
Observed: 18.0006 m³
